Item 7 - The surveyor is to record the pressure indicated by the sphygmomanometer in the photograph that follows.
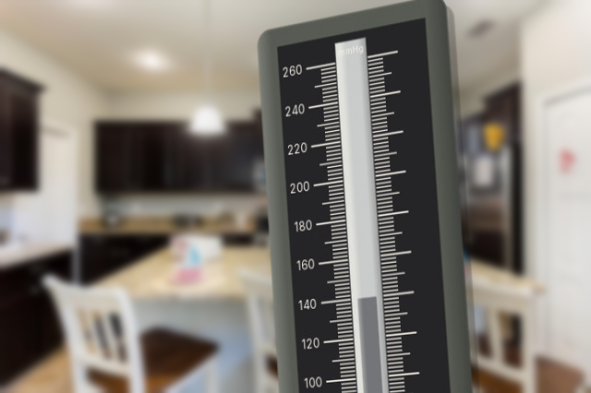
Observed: 140 mmHg
